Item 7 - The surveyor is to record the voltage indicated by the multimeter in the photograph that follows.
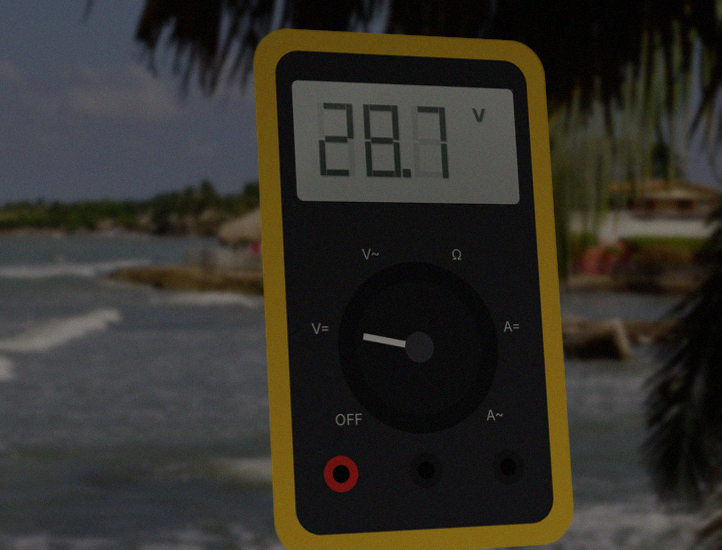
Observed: 28.7 V
